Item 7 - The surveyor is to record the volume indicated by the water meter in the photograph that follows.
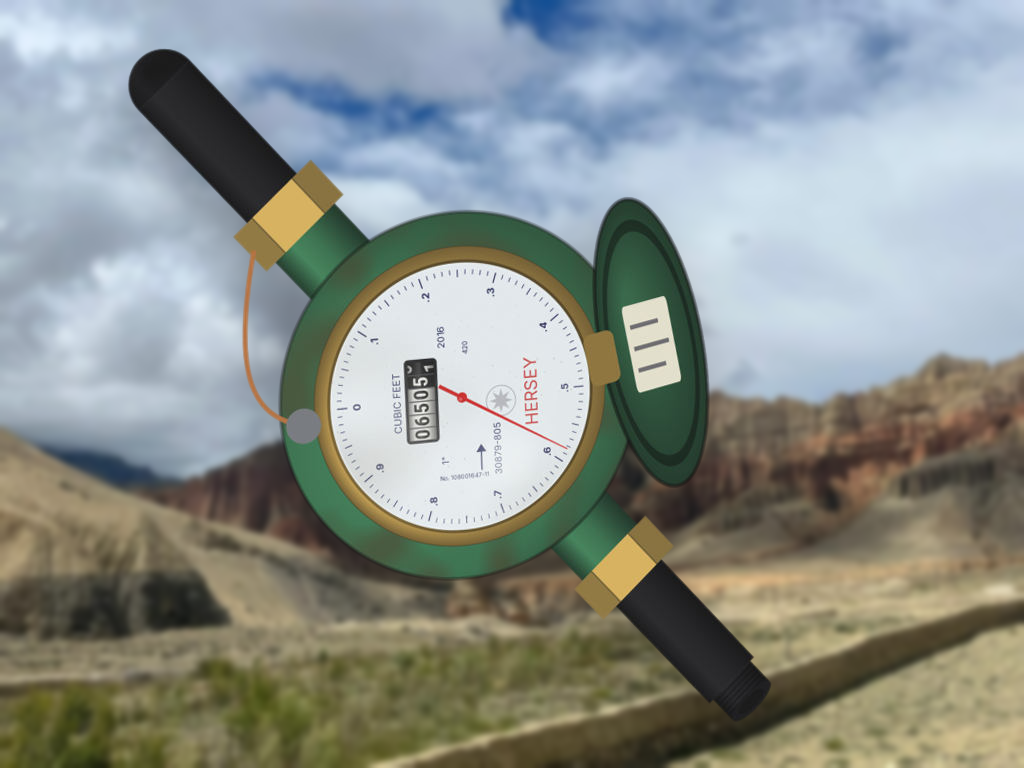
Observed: 65050.58 ft³
